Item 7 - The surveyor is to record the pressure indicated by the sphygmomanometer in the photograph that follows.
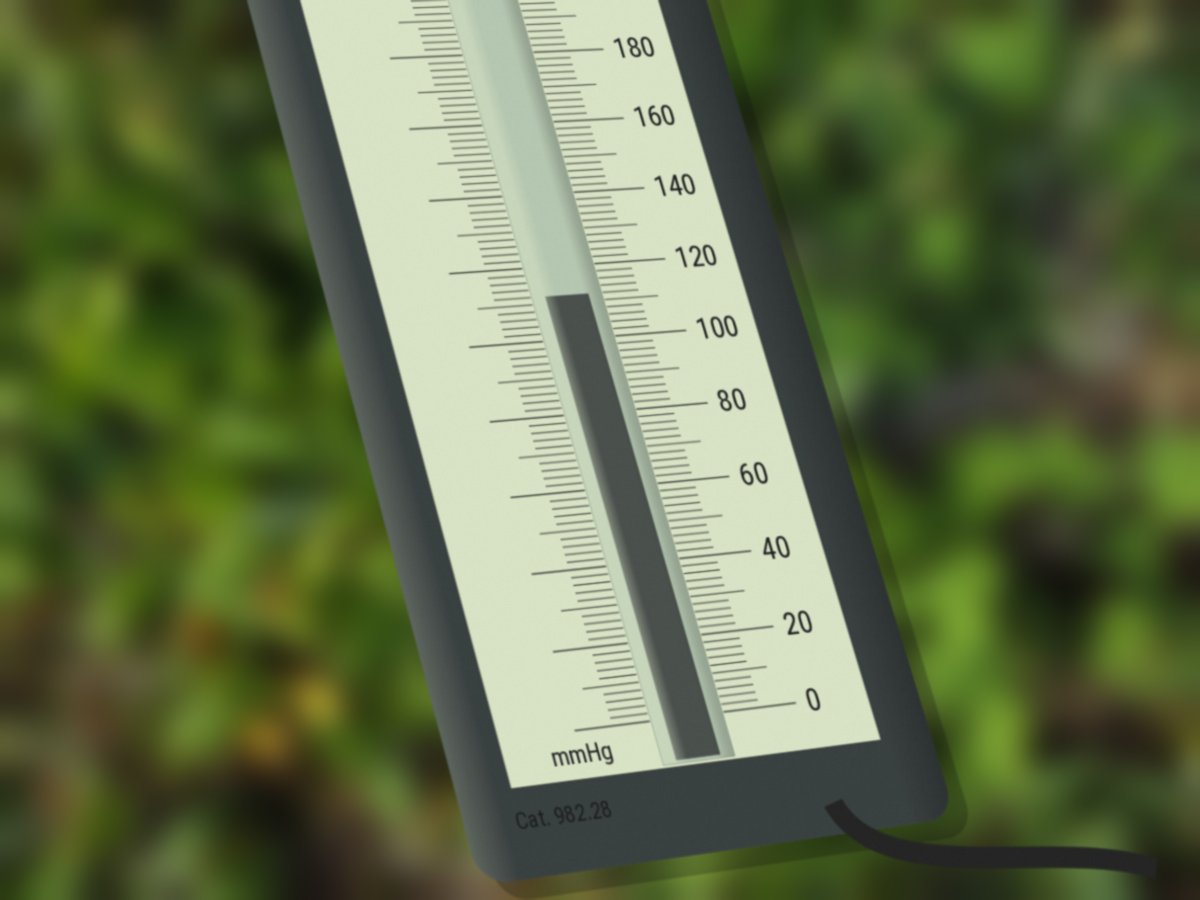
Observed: 112 mmHg
